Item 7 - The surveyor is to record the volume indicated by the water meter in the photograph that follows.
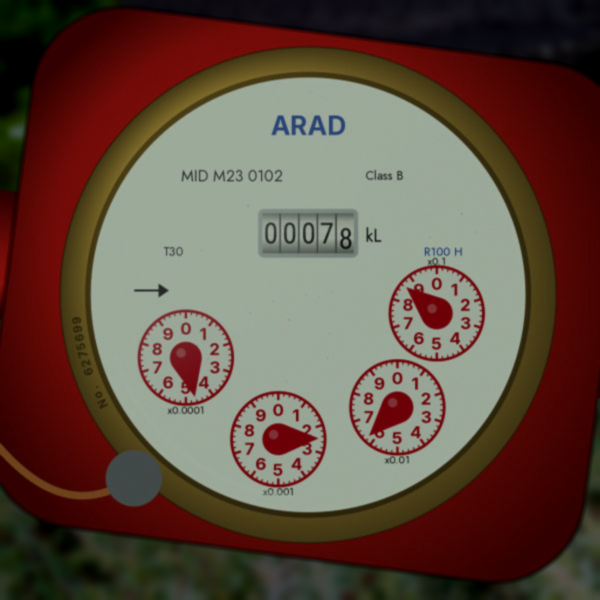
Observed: 77.8624 kL
